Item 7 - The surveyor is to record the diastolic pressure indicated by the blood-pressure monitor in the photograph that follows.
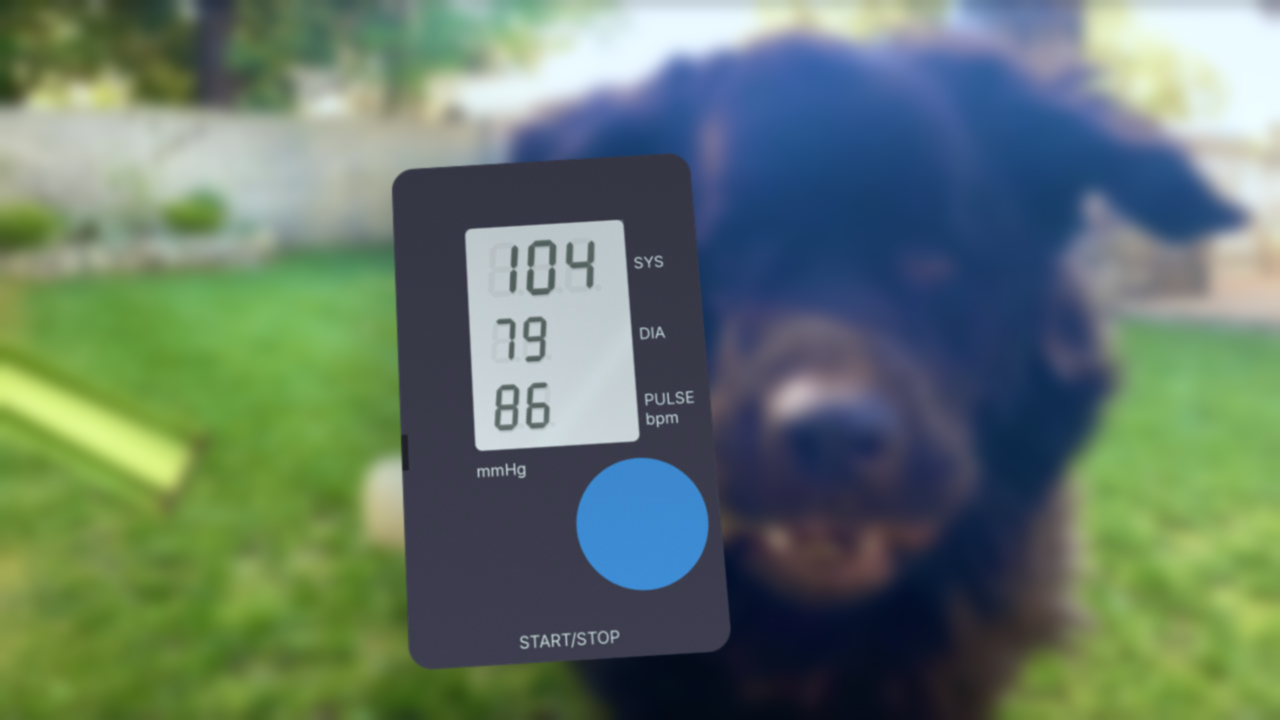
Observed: 79 mmHg
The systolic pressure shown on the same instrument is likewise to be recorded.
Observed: 104 mmHg
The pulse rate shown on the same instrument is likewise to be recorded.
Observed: 86 bpm
